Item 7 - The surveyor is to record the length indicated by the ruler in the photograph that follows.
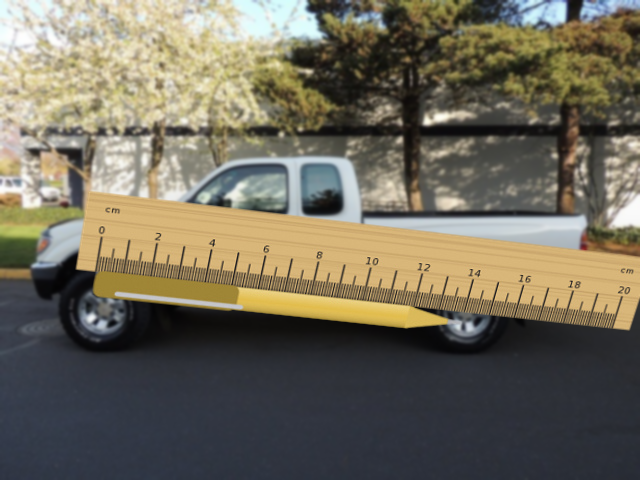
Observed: 14 cm
